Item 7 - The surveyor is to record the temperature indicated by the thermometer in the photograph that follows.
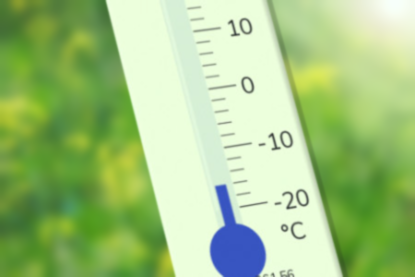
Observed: -16 °C
